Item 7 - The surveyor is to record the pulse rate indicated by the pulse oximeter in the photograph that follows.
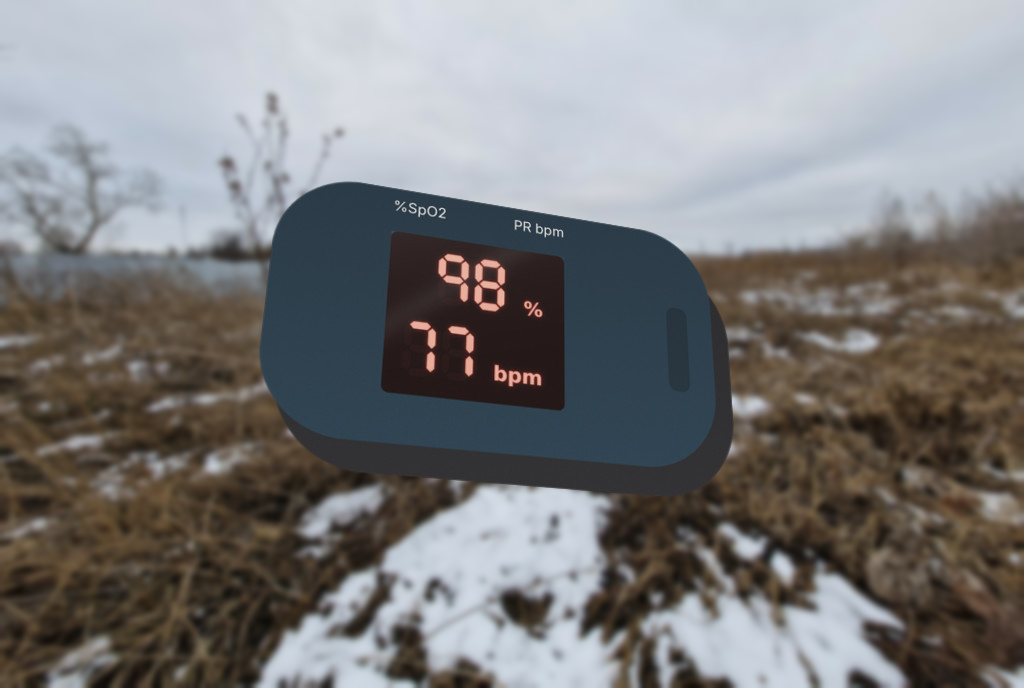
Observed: 77 bpm
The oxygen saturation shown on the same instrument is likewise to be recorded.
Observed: 98 %
